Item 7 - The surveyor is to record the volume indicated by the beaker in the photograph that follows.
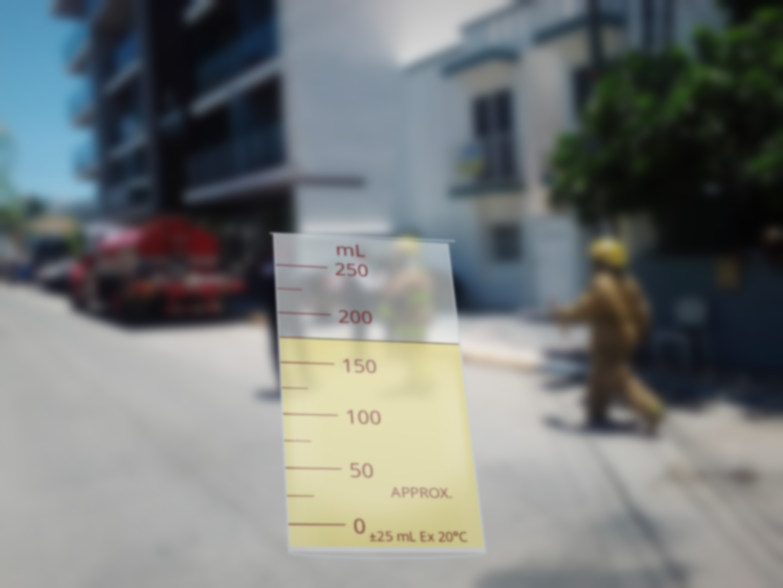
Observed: 175 mL
